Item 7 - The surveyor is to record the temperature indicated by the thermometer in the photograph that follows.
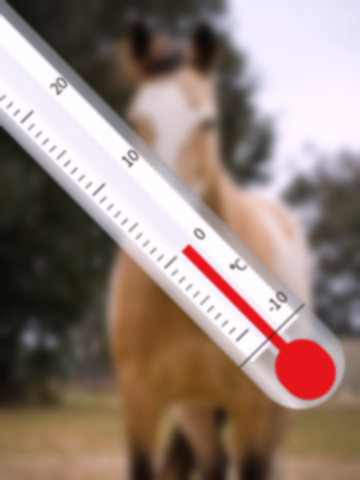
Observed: 0 °C
